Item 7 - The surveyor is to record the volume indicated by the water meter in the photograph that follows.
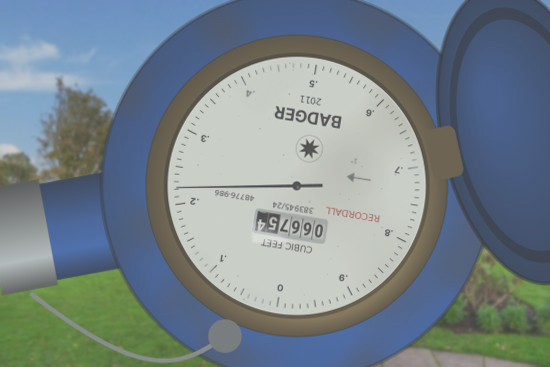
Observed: 66754.22 ft³
